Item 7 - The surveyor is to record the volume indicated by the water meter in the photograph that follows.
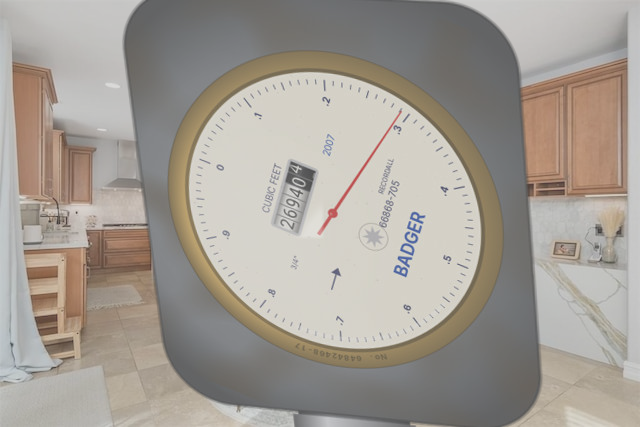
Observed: 269404.29 ft³
